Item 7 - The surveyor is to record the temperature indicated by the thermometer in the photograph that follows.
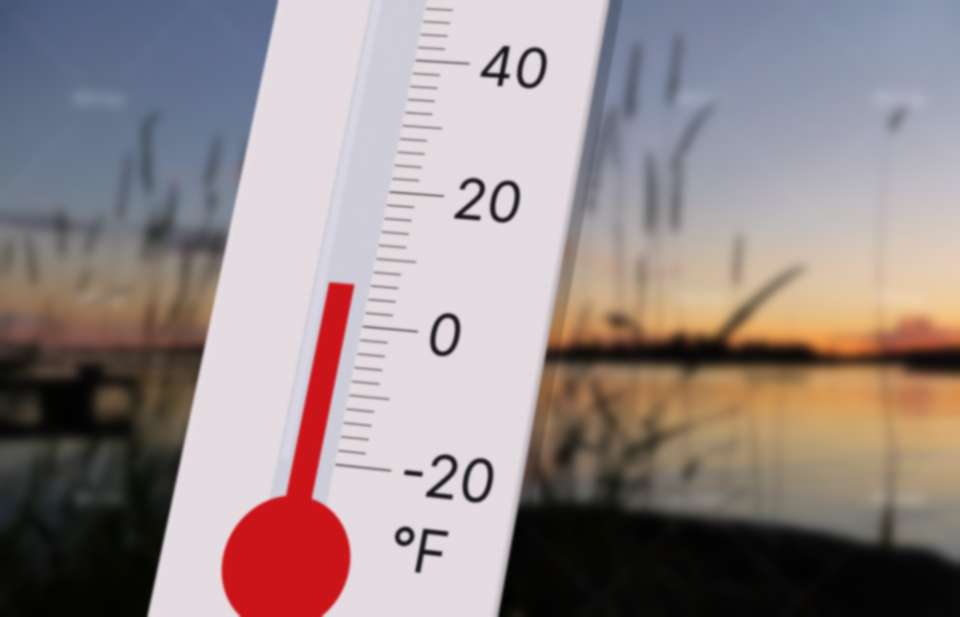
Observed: 6 °F
